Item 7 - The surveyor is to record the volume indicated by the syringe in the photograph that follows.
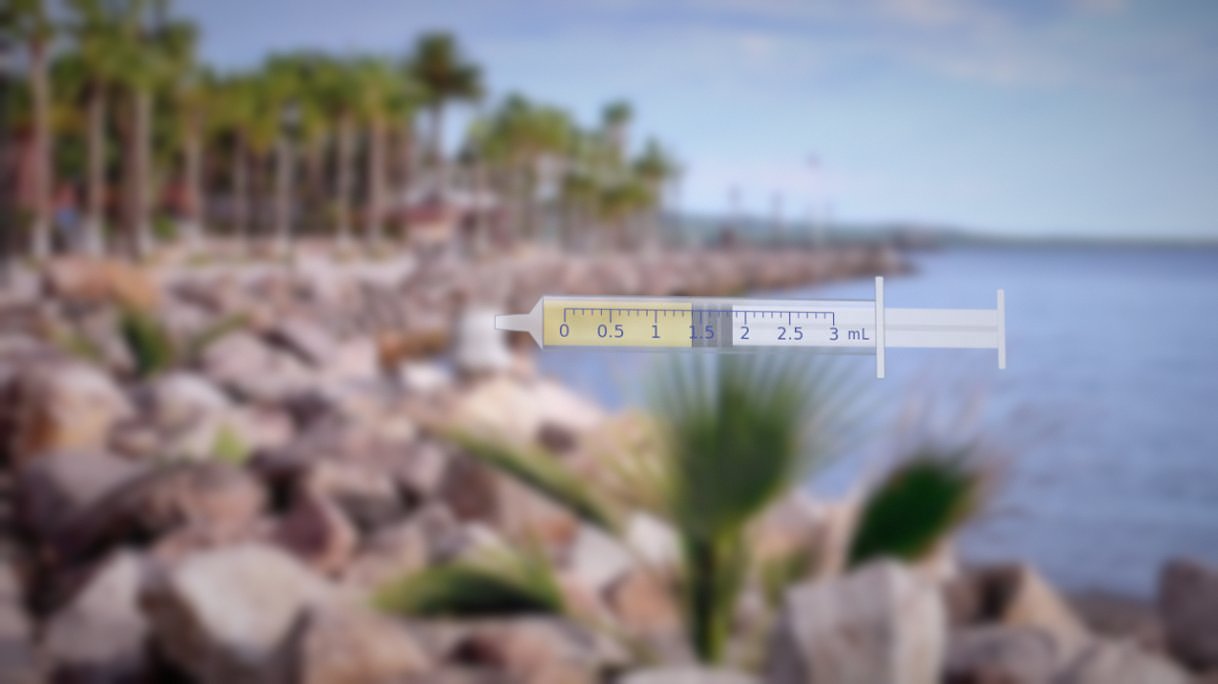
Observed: 1.4 mL
